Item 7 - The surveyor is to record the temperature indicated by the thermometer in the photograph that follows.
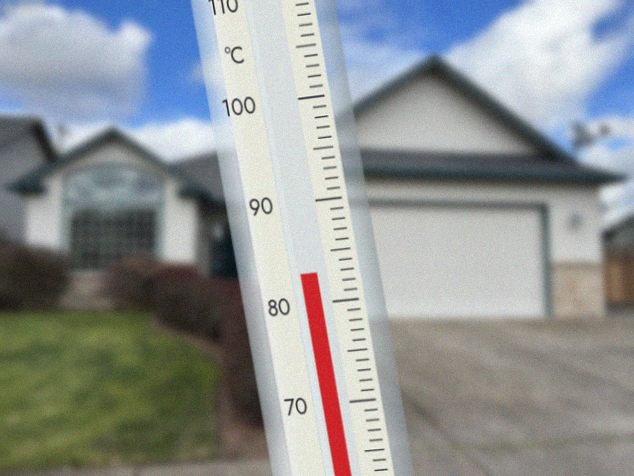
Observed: 83 °C
